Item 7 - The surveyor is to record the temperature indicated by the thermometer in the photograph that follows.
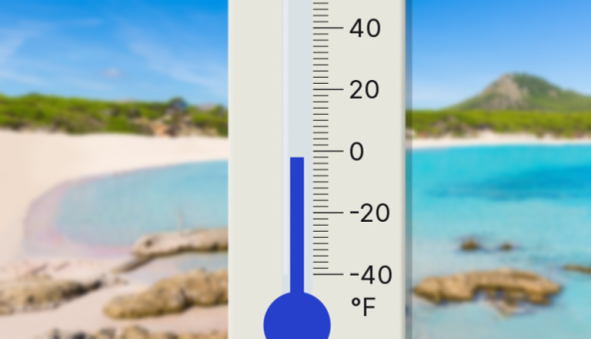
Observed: -2 °F
